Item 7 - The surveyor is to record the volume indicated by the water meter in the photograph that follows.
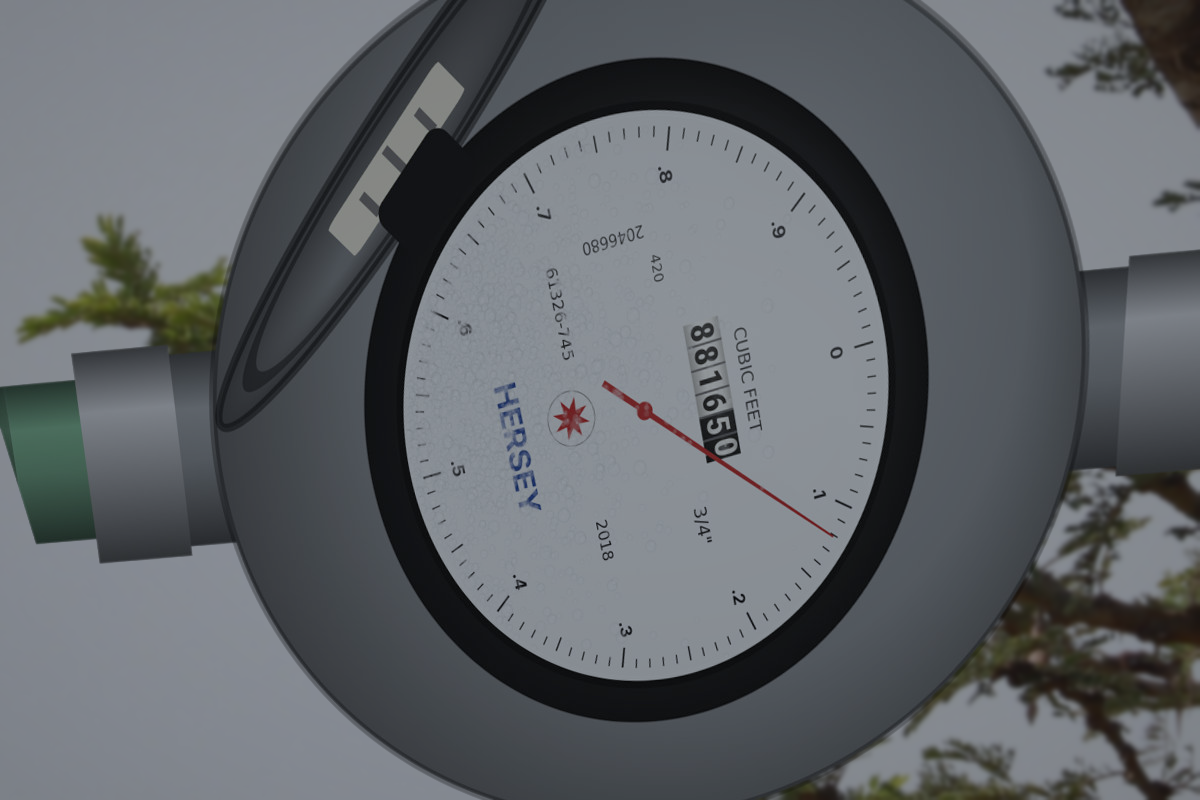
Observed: 881650.12 ft³
